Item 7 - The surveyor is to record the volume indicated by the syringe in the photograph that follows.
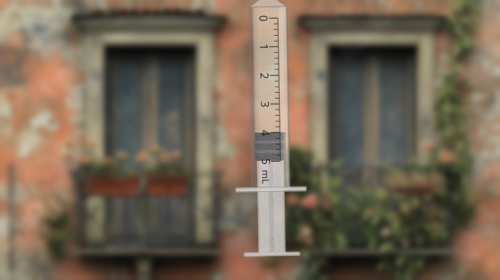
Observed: 4 mL
